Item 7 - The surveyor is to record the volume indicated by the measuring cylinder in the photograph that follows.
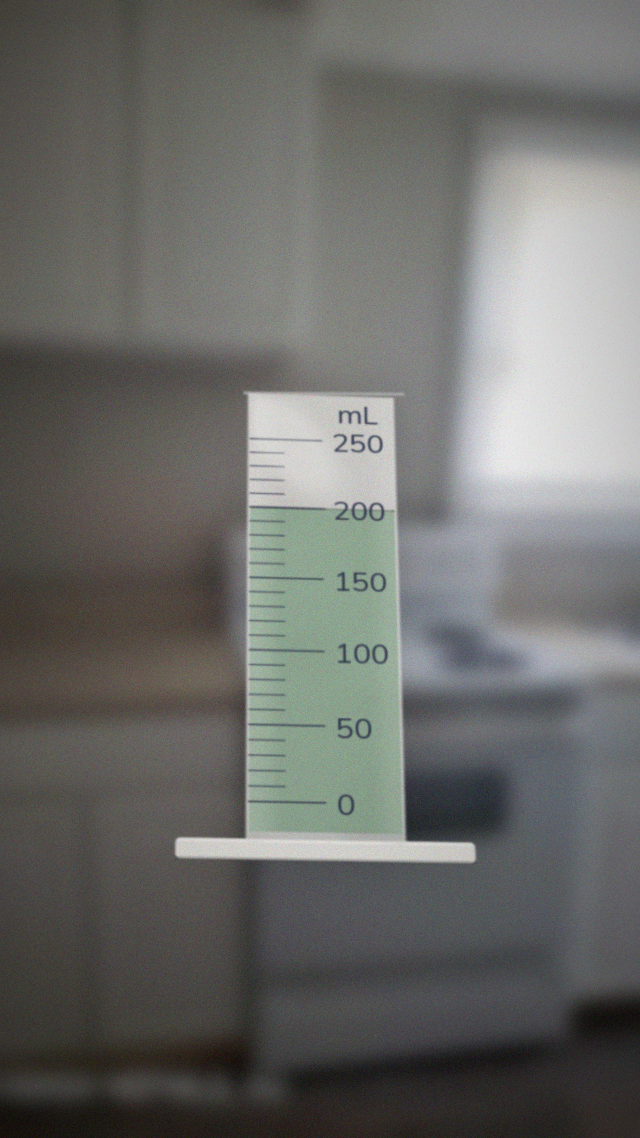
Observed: 200 mL
